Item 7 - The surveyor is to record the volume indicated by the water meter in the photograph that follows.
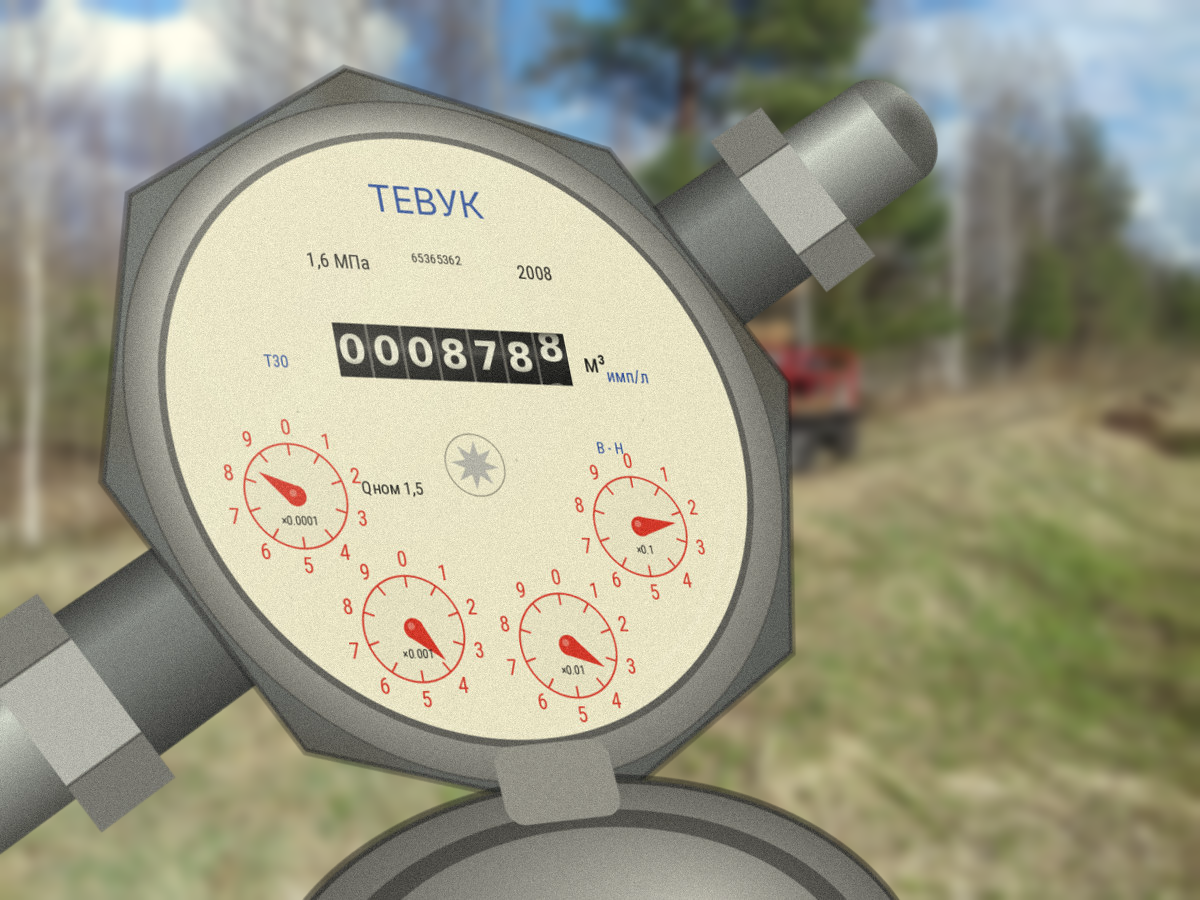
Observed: 8788.2338 m³
